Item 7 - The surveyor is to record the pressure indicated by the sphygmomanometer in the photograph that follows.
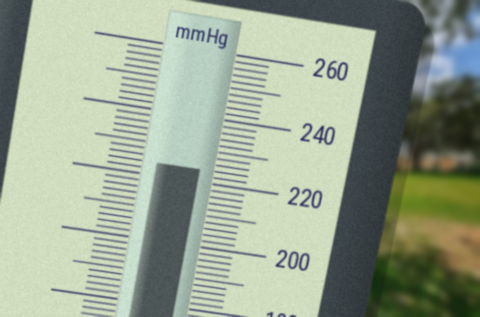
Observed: 224 mmHg
